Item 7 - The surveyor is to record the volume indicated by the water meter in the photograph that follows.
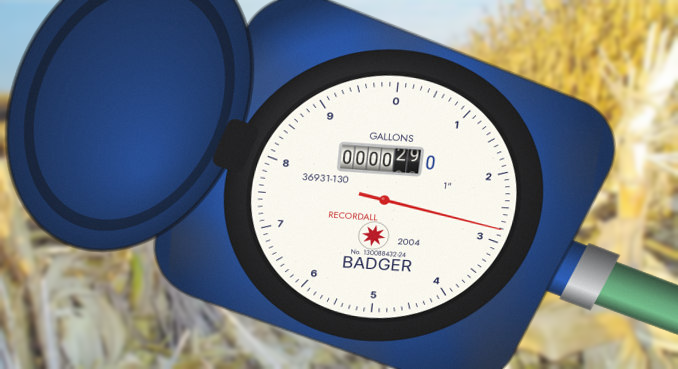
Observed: 292.8 gal
